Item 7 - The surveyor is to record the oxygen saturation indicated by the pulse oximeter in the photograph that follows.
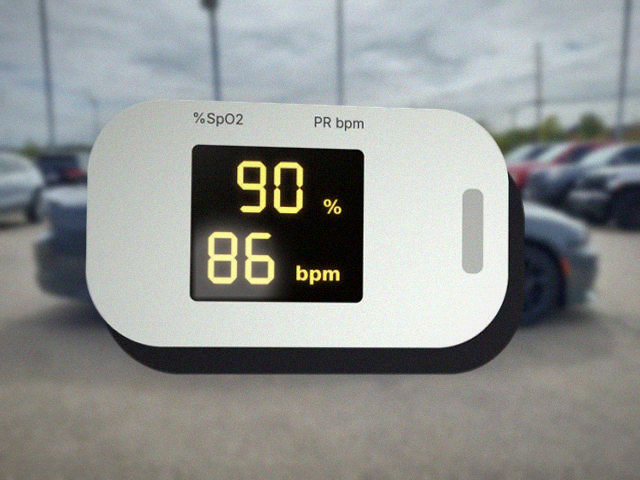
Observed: 90 %
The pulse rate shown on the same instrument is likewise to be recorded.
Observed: 86 bpm
